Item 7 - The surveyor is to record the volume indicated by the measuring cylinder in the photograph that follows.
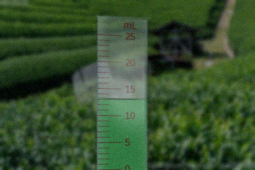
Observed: 13 mL
